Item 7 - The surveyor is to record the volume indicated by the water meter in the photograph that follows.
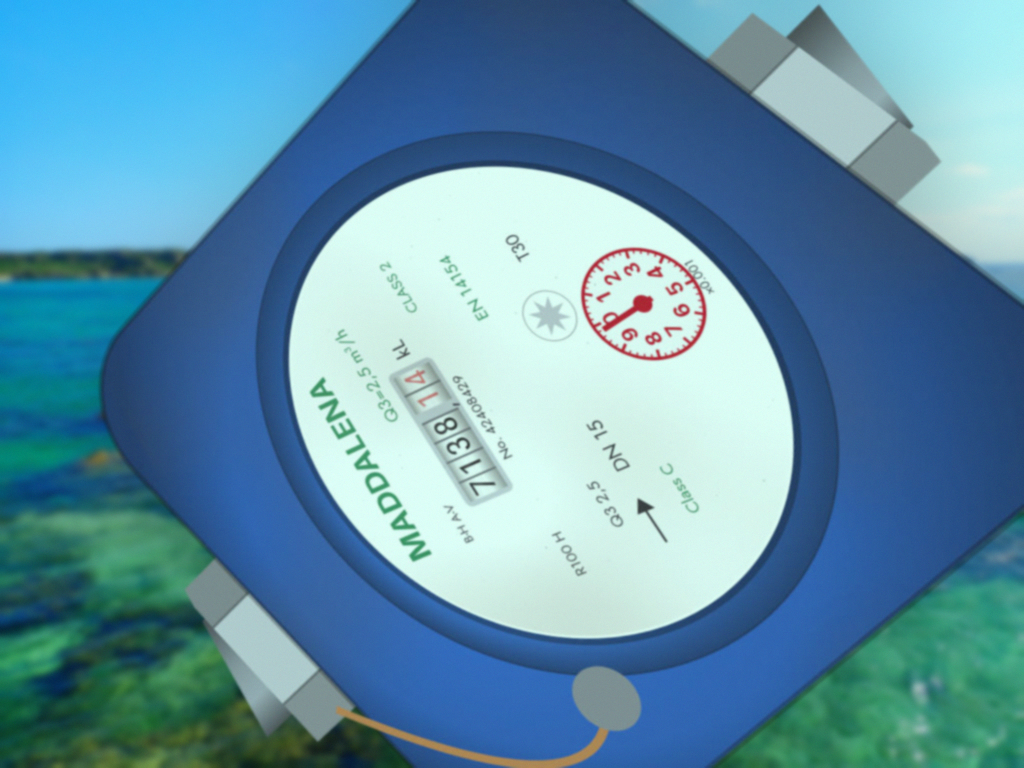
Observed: 7138.139 kL
